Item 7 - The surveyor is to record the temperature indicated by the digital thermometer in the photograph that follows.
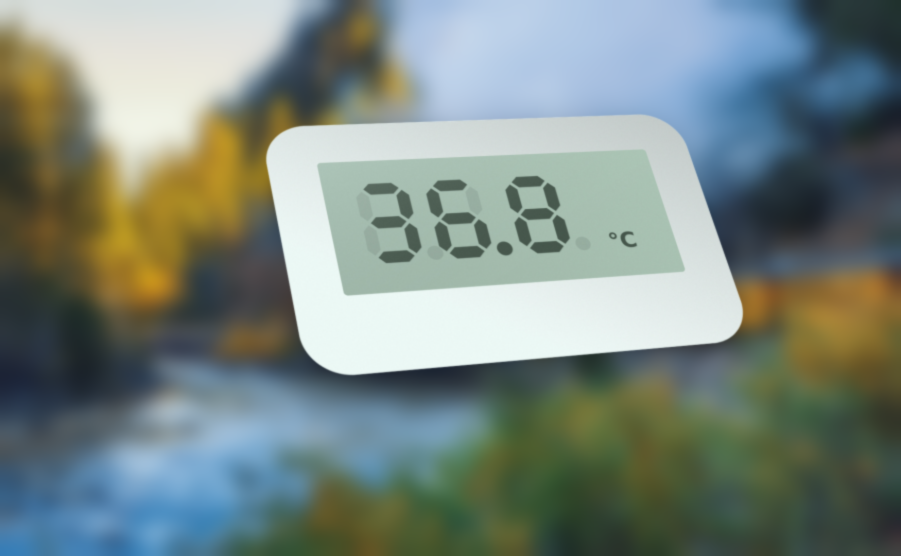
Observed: 36.8 °C
